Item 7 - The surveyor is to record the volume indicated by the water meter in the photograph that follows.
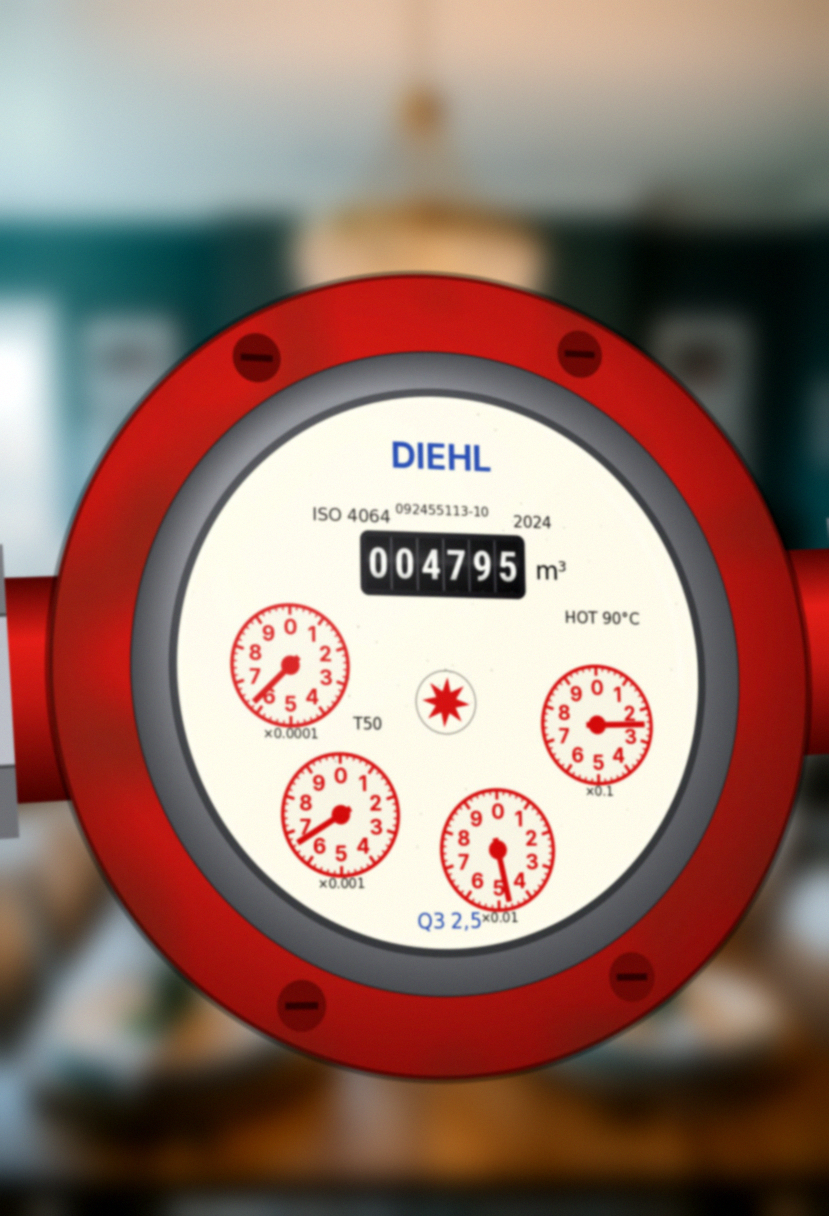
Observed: 4795.2466 m³
